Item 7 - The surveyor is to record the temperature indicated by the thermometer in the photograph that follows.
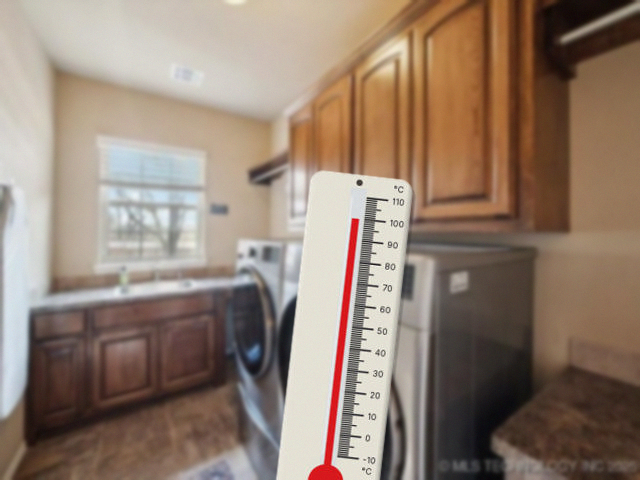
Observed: 100 °C
